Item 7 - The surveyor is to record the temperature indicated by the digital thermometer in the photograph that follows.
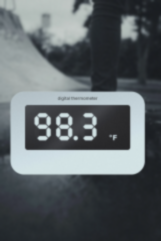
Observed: 98.3 °F
